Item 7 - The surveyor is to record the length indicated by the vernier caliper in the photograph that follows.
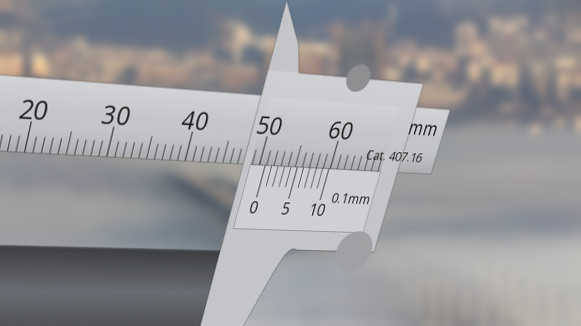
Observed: 50.8 mm
